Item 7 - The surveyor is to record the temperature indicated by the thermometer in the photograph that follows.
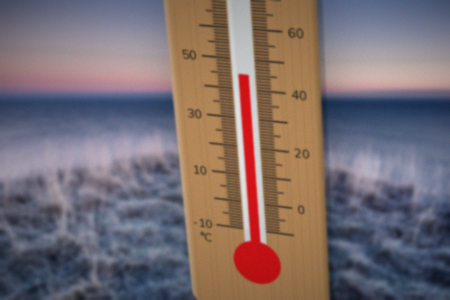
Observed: 45 °C
